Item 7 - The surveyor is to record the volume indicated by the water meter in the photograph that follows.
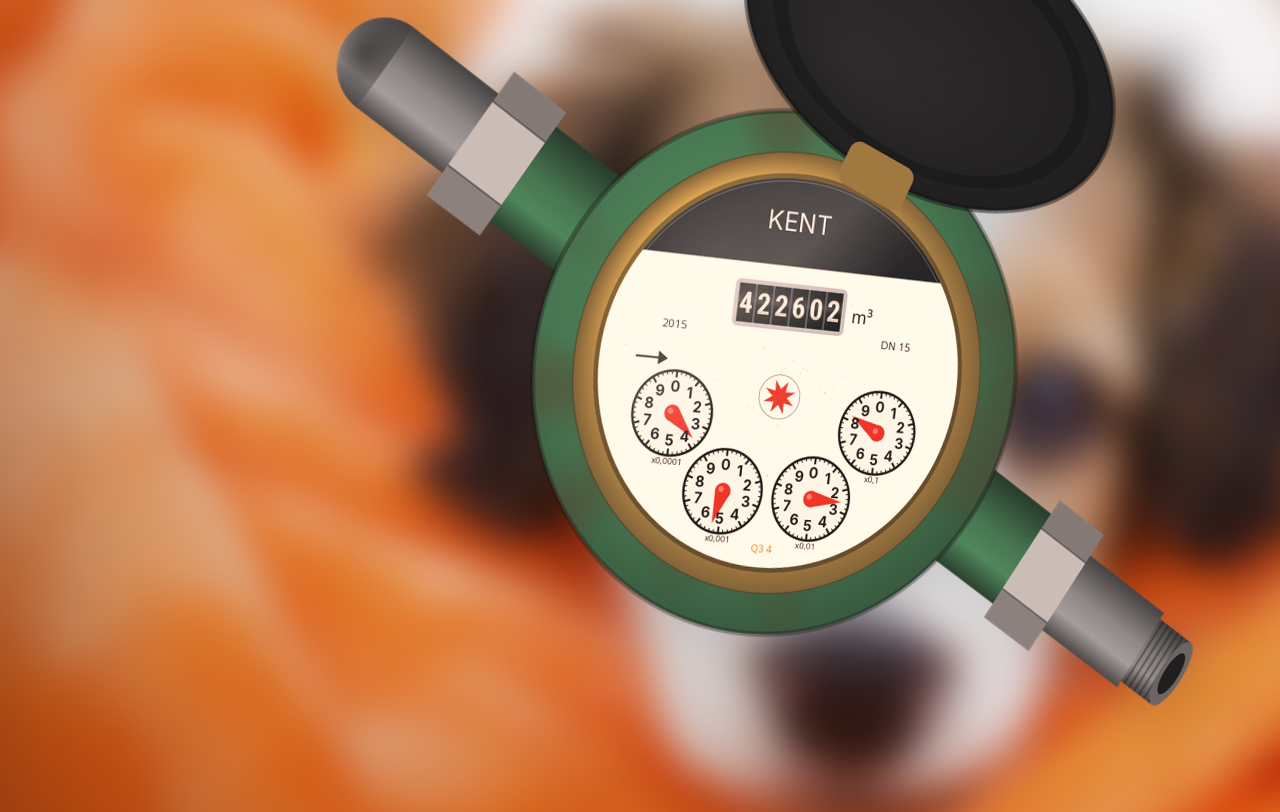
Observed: 422602.8253 m³
